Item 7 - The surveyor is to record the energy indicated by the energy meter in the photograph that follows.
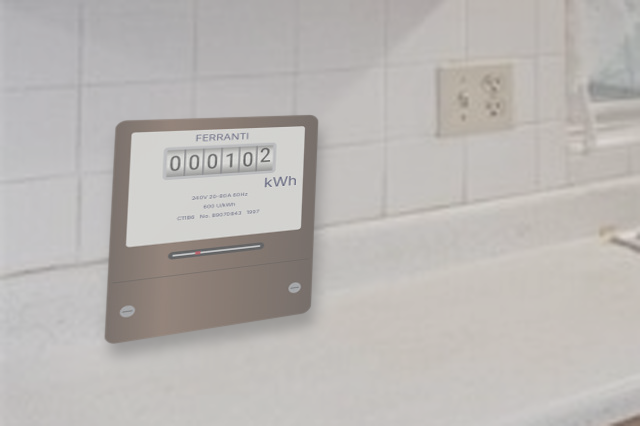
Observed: 102 kWh
